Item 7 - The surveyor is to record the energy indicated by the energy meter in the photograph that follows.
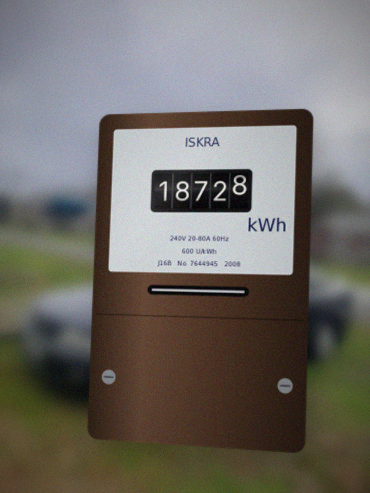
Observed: 18728 kWh
